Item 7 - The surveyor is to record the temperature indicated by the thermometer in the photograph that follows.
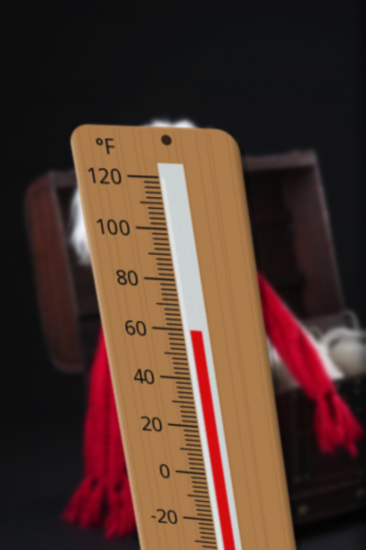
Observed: 60 °F
